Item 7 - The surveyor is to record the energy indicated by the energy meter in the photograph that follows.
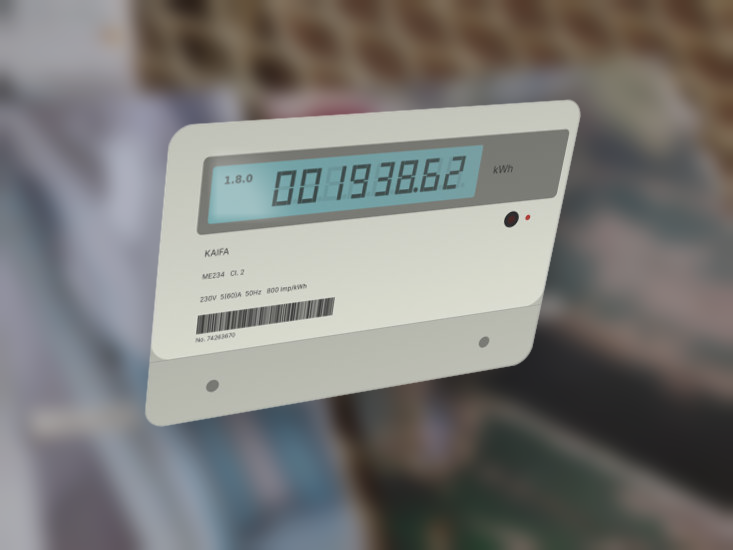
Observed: 1938.62 kWh
